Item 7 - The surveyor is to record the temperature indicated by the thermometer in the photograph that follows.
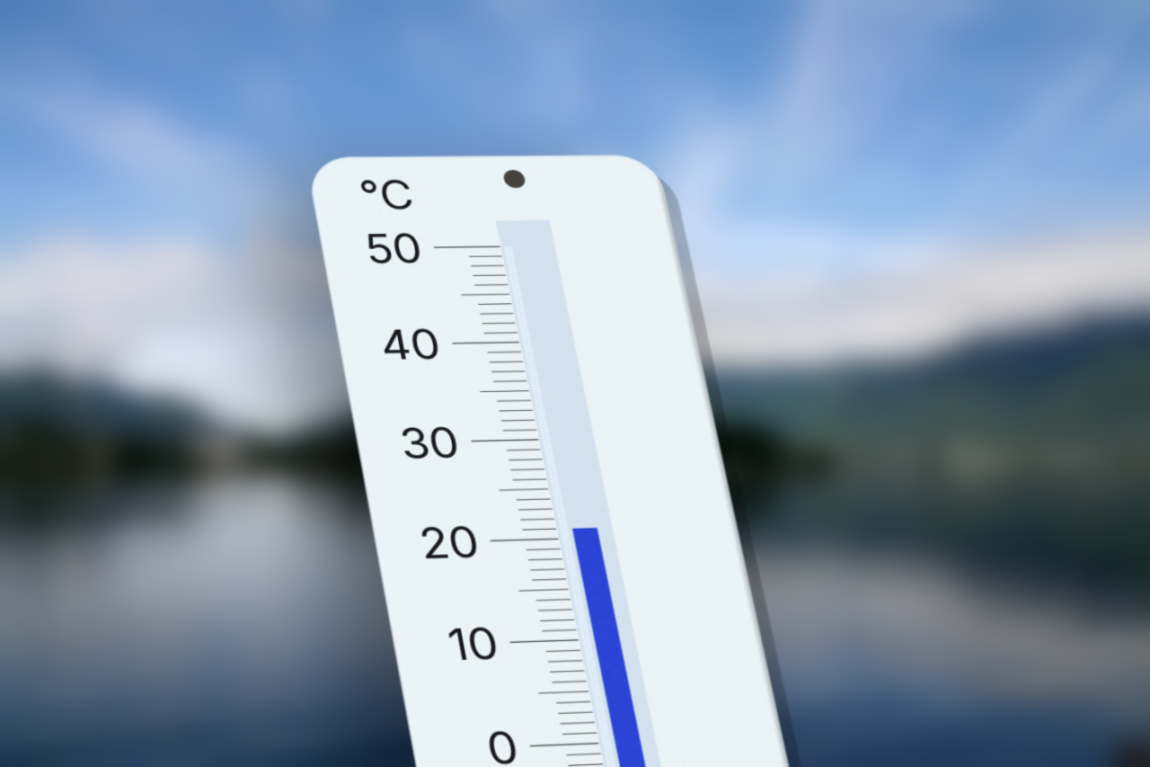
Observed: 21 °C
